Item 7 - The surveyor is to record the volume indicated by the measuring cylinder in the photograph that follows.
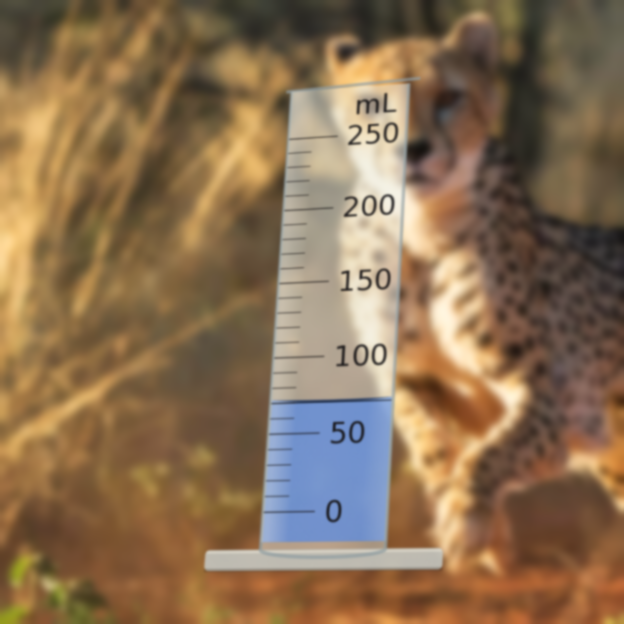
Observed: 70 mL
